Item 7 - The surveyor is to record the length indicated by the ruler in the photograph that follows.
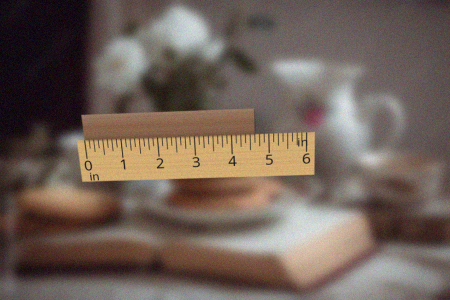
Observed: 4.625 in
